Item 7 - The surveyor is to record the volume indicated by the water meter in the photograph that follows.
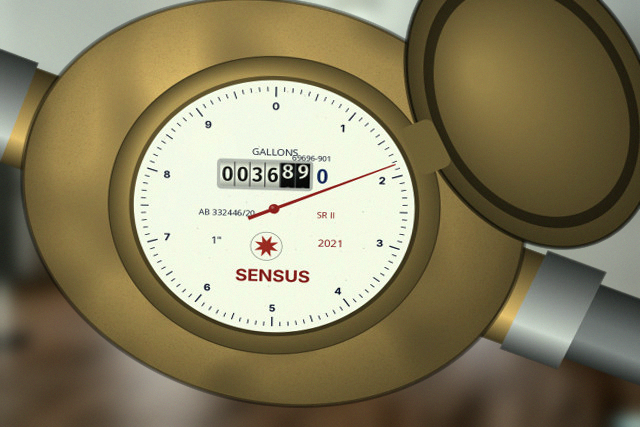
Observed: 36891.8 gal
